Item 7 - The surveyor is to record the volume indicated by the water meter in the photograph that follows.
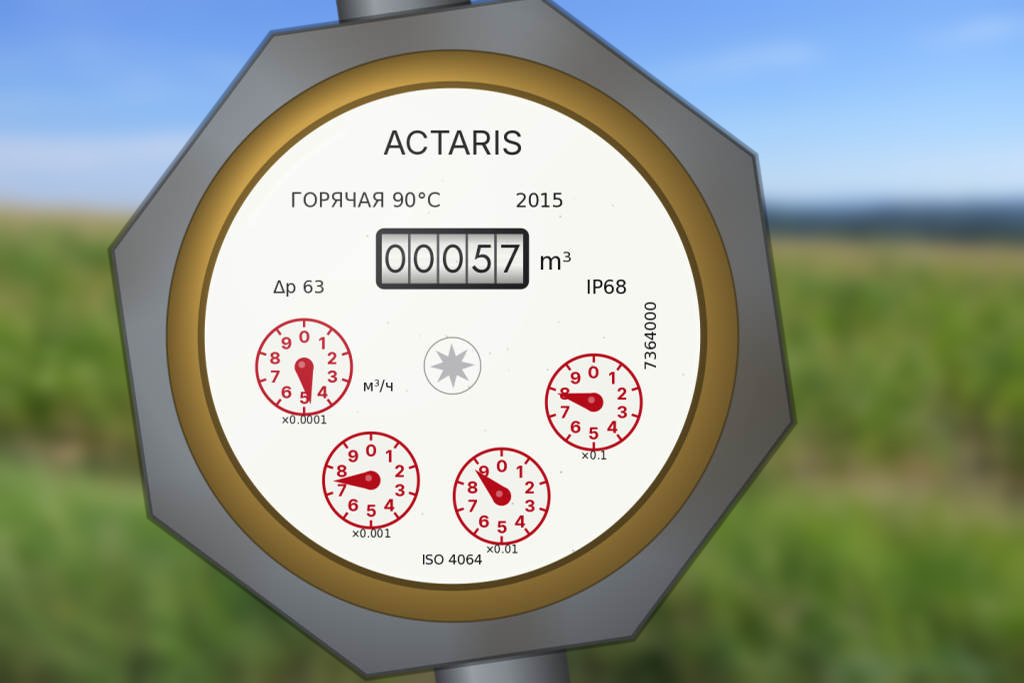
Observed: 57.7874 m³
